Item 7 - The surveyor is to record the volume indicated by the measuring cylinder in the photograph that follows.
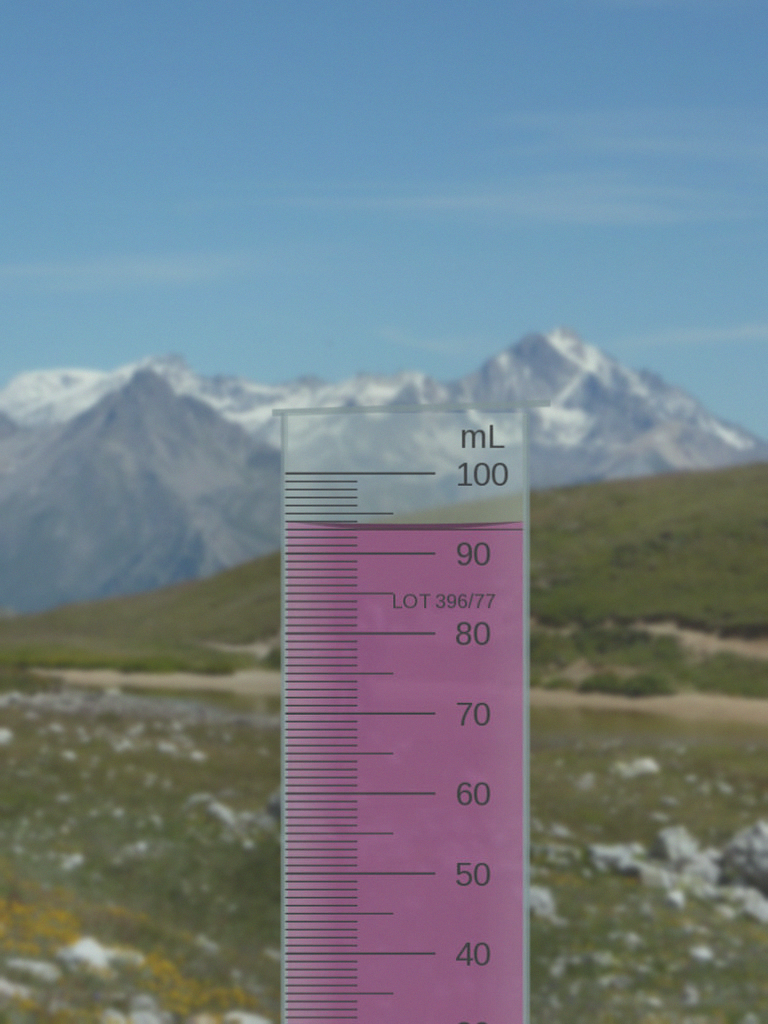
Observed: 93 mL
